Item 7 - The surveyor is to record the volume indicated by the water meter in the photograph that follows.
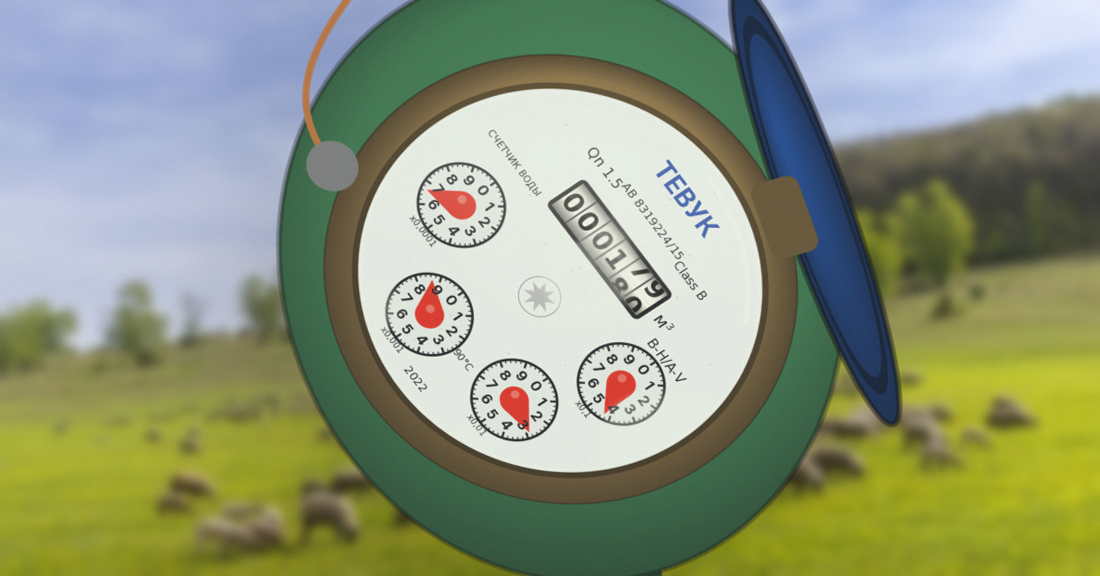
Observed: 179.4286 m³
